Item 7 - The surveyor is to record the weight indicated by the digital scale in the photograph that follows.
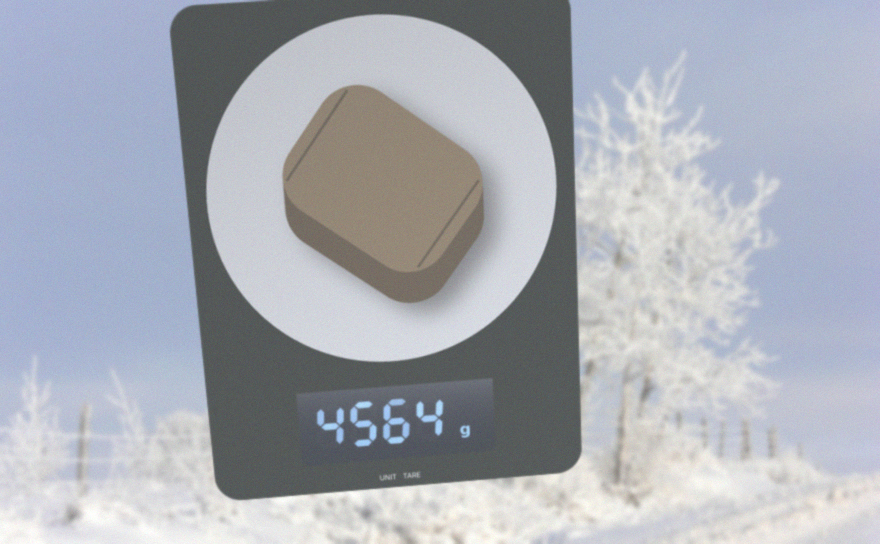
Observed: 4564 g
